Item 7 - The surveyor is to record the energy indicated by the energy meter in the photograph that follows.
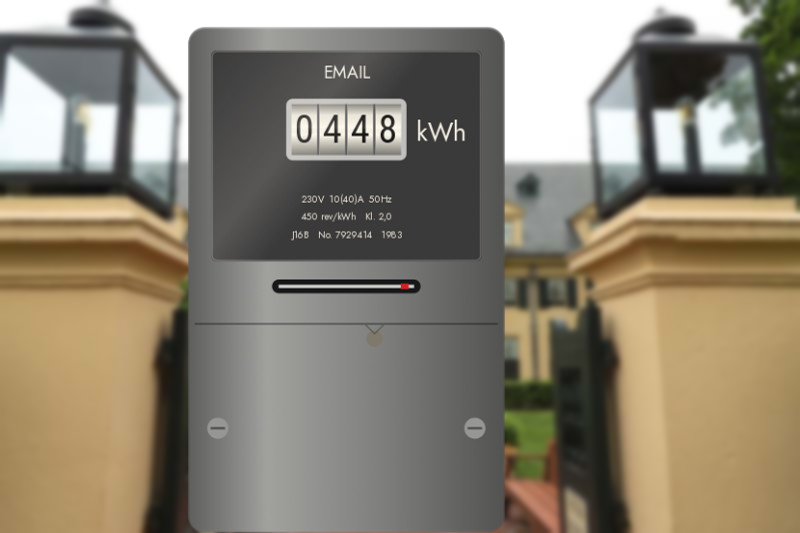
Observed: 448 kWh
